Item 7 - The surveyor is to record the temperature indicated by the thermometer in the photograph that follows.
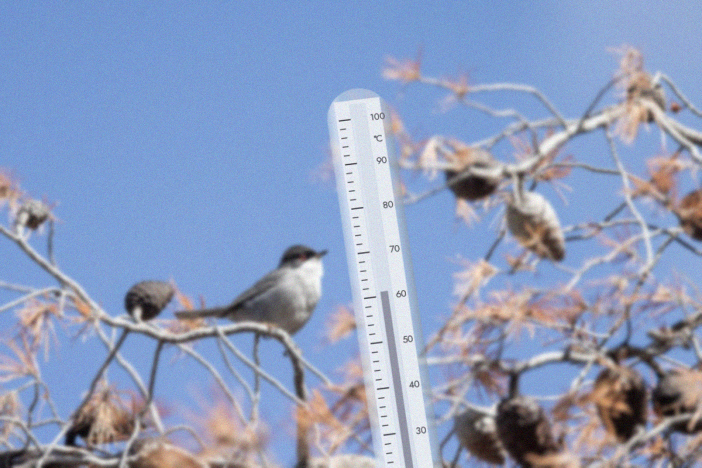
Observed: 61 °C
